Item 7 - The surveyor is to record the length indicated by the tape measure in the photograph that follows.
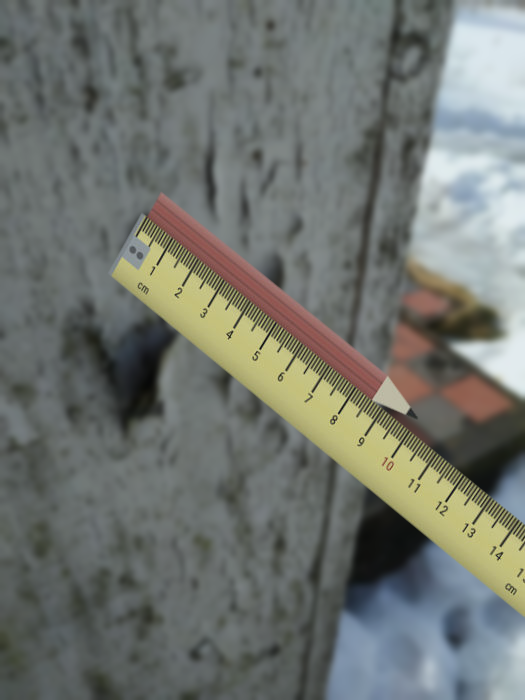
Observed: 10 cm
